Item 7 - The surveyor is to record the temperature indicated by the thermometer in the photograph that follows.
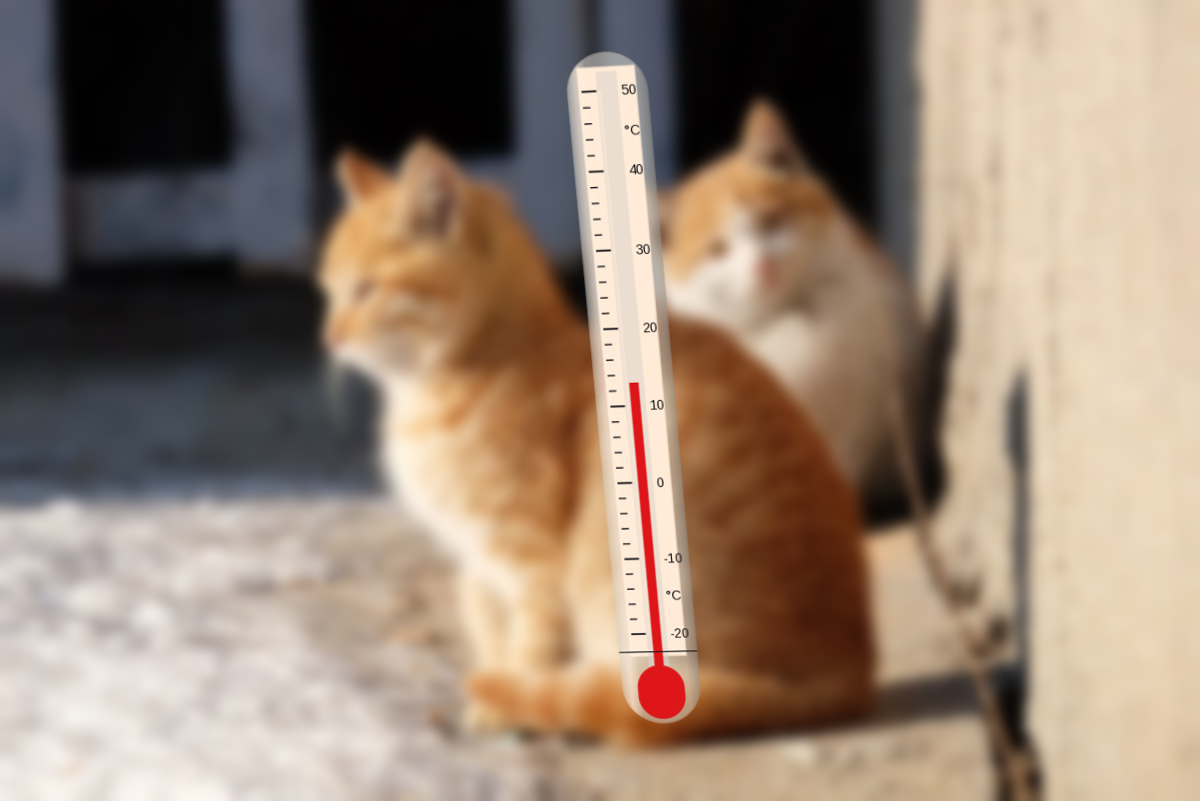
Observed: 13 °C
